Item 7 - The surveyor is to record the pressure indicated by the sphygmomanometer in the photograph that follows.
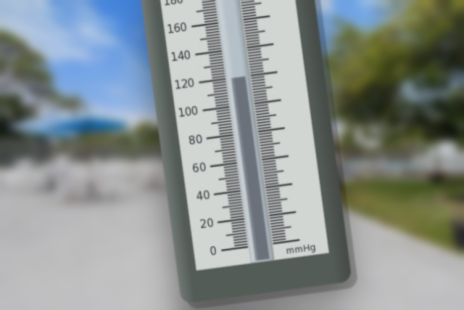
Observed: 120 mmHg
